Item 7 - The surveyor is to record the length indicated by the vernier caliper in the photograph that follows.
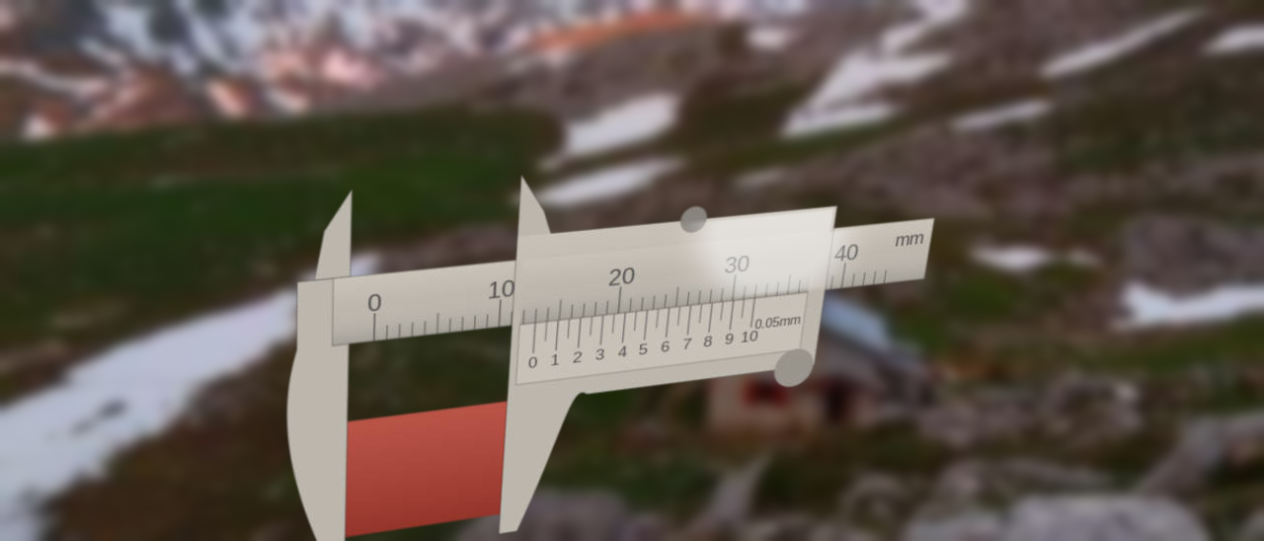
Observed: 13.0 mm
